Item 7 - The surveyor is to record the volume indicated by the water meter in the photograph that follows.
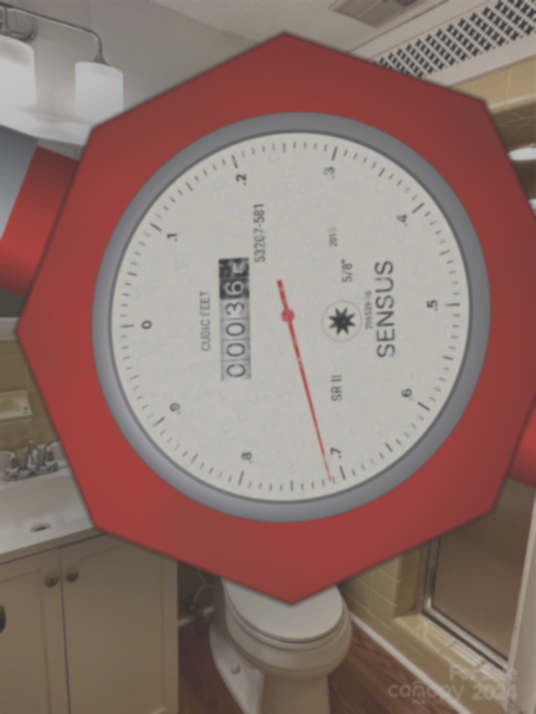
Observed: 364.71 ft³
